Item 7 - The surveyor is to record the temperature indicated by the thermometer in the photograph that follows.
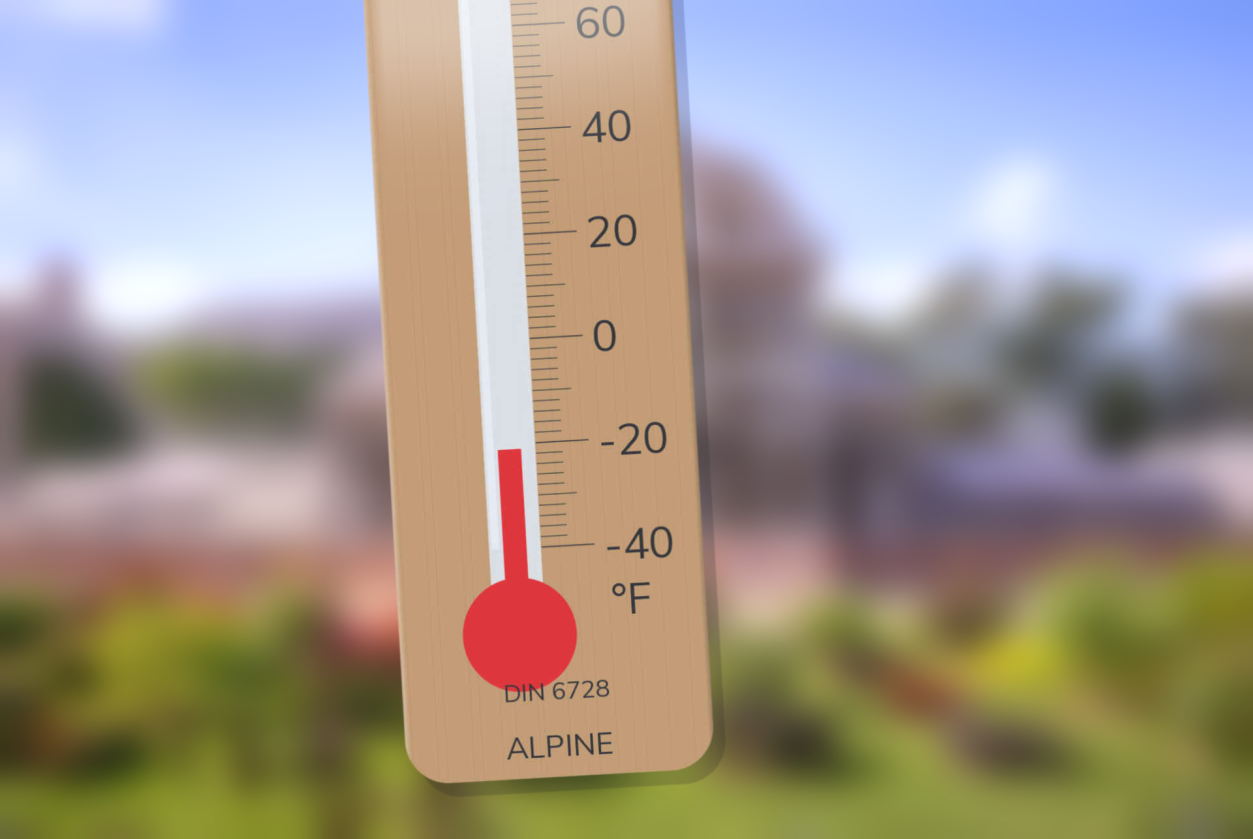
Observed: -21 °F
